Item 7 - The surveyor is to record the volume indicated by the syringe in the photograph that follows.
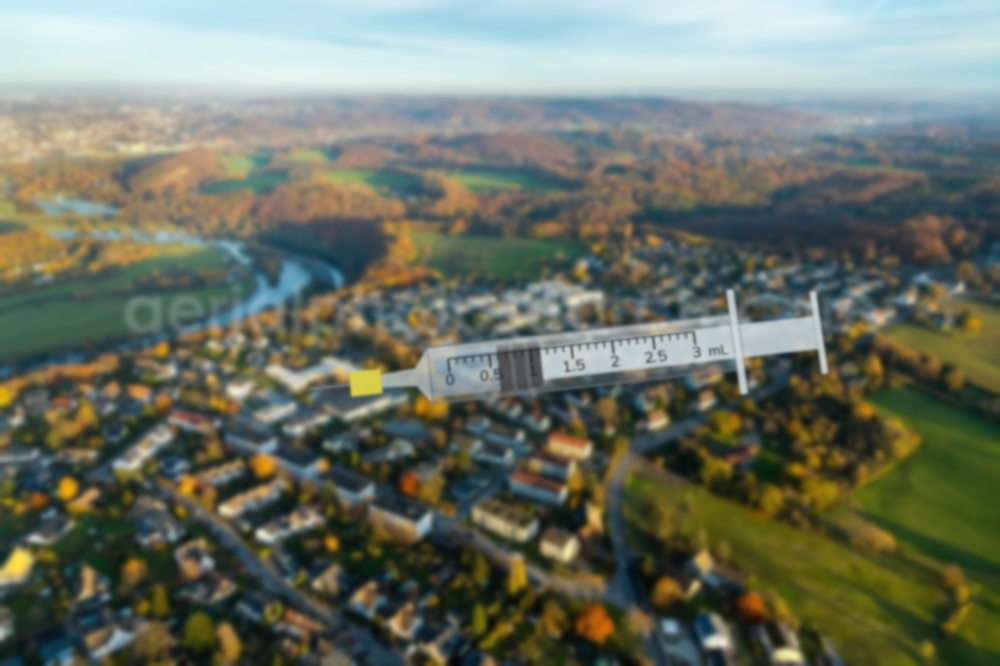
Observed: 0.6 mL
